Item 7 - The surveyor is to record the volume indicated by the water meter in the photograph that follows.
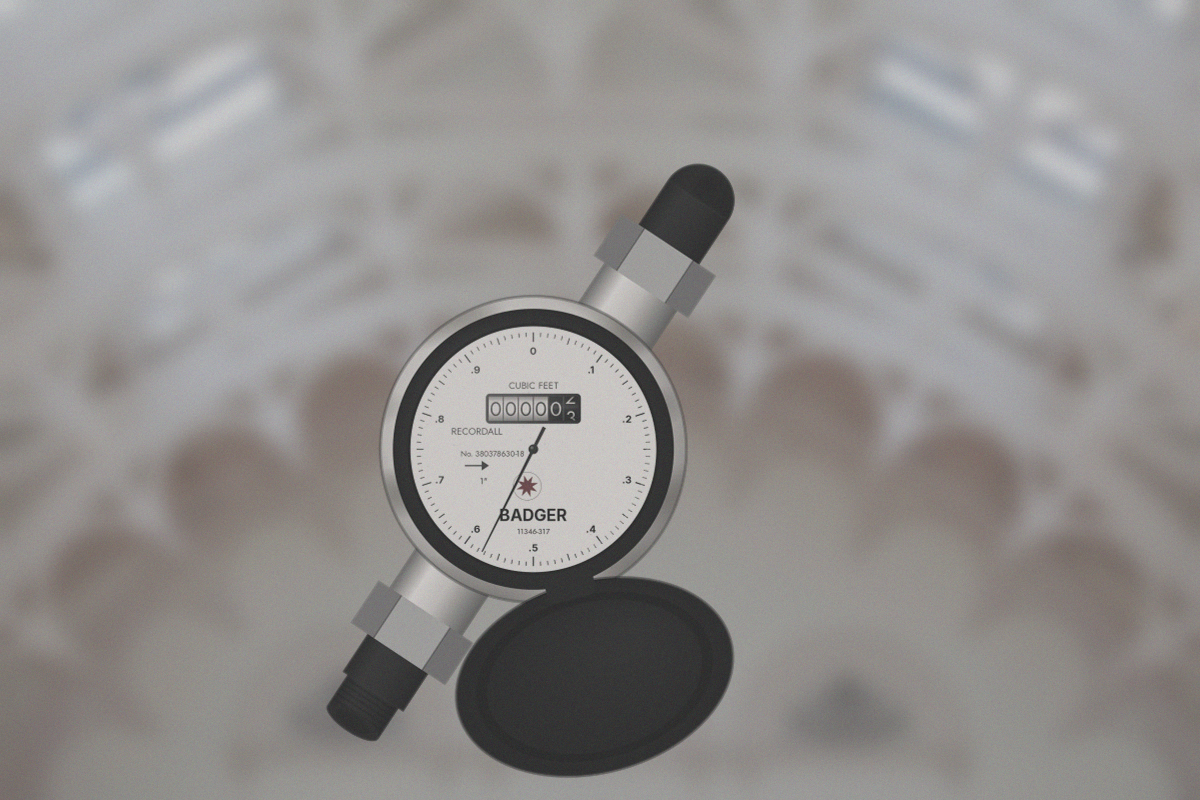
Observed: 2.57 ft³
